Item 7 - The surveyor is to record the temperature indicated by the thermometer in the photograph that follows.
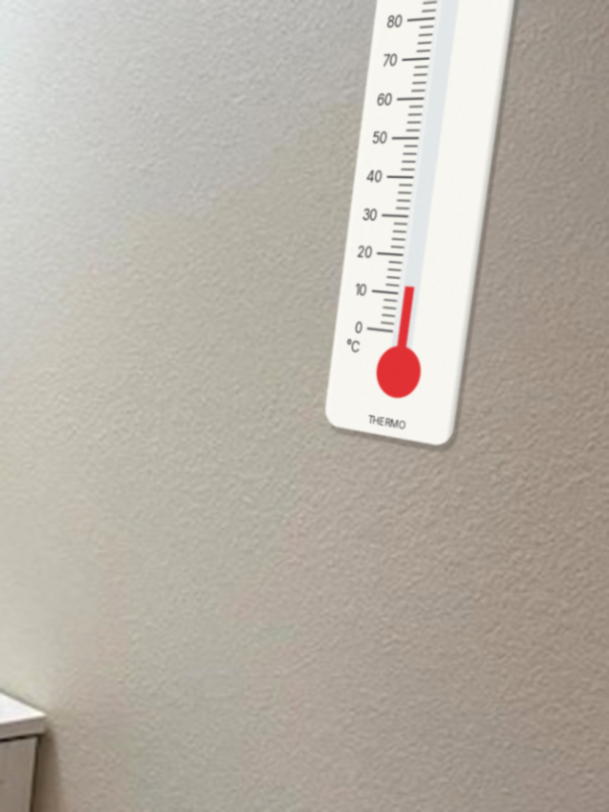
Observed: 12 °C
